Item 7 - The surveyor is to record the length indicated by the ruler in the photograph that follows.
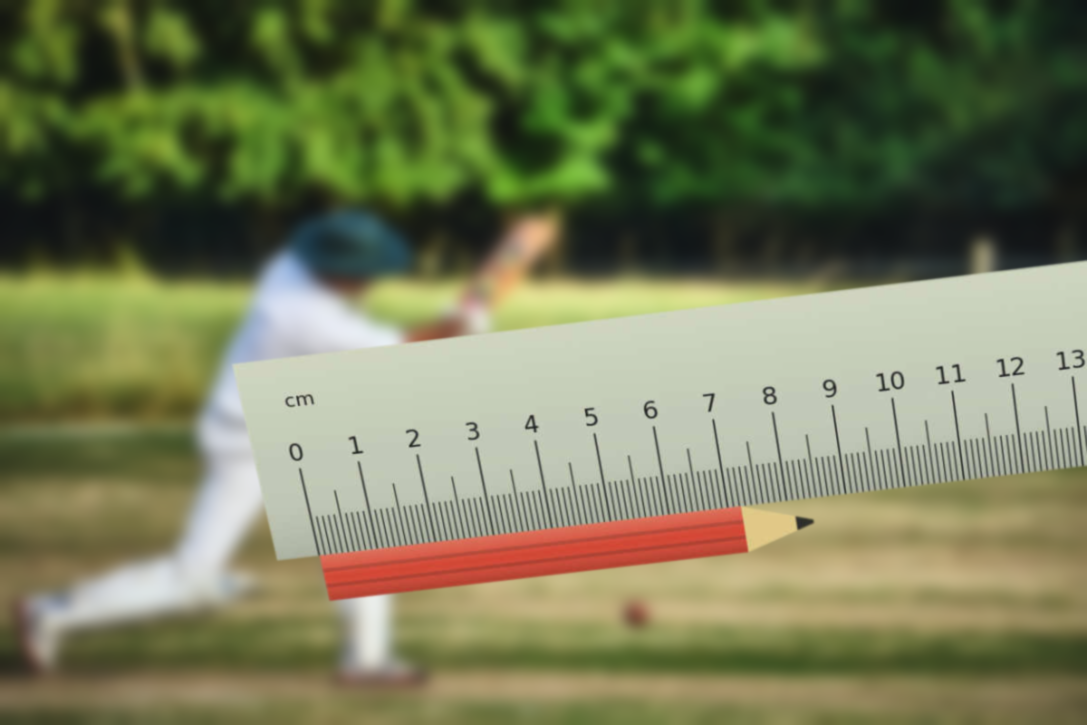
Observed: 8.4 cm
